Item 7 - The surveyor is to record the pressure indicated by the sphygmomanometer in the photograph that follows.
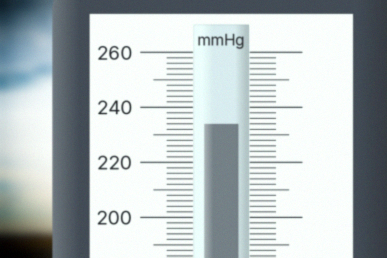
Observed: 234 mmHg
